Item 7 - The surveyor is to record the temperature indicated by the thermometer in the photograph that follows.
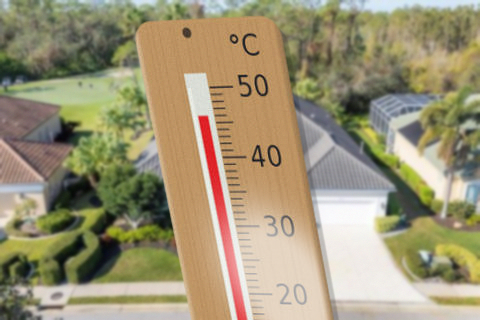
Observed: 46 °C
